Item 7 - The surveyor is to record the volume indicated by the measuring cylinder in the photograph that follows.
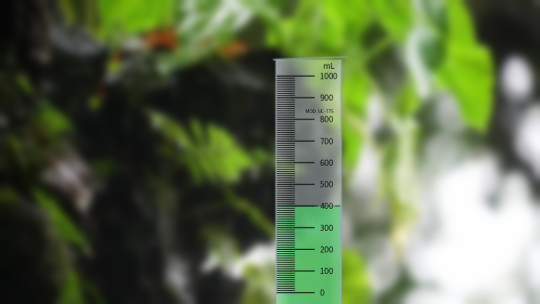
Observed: 400 mL
